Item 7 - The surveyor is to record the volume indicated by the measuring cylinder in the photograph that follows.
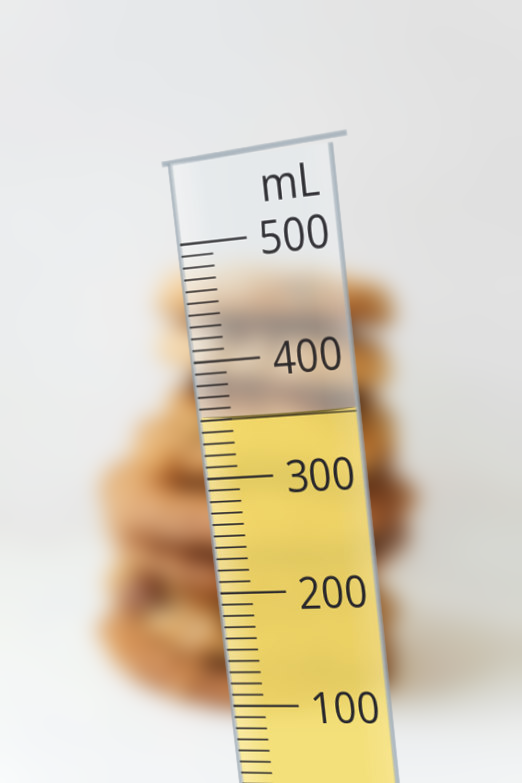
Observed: 350 mL
